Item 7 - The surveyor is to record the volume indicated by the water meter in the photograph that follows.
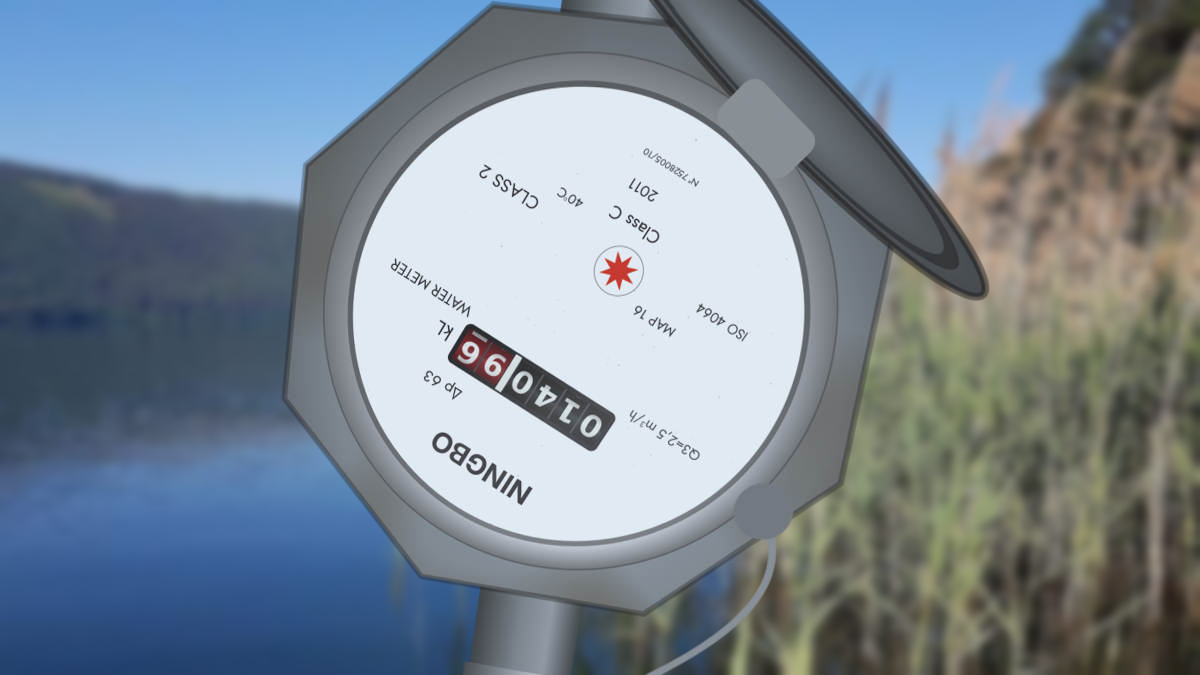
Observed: 140.96 kL
